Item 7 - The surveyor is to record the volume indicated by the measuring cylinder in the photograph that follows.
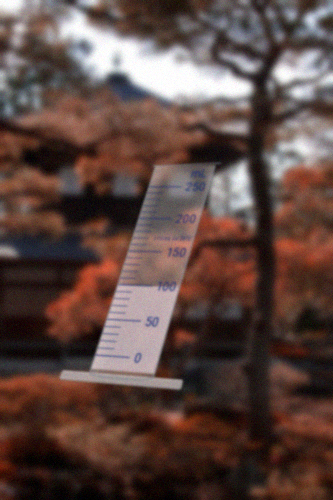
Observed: 100 mL
